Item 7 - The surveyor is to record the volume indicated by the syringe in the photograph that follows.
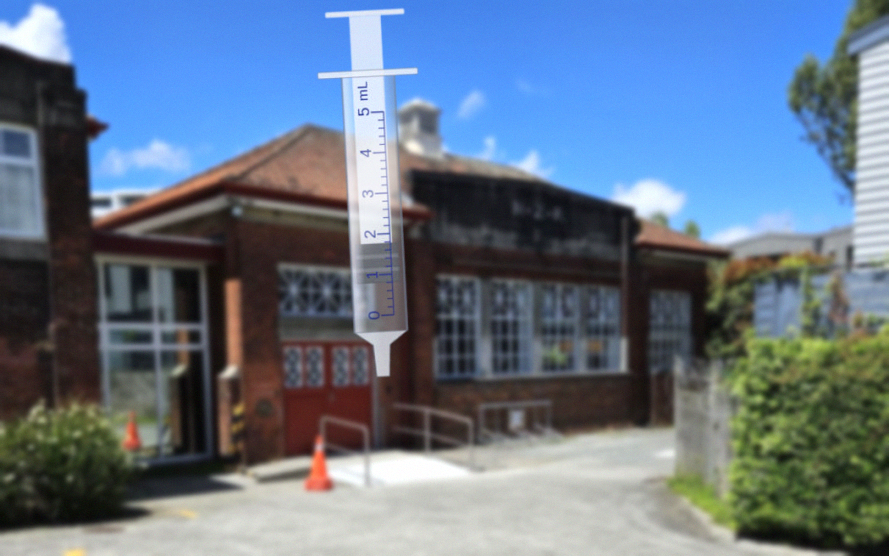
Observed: 0.8 mL
